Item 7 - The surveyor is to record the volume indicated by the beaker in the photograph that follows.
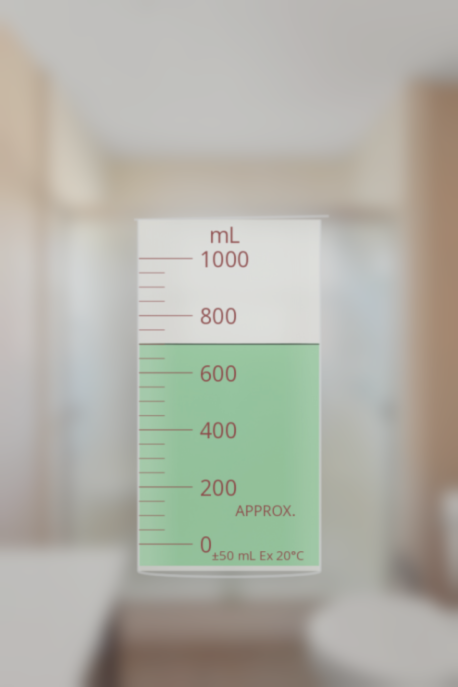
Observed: 700 mL
